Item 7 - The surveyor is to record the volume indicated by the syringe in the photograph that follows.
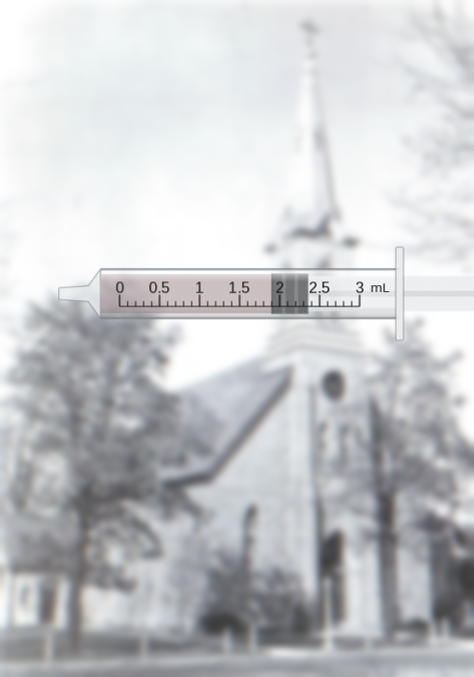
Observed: 1.9 mL
